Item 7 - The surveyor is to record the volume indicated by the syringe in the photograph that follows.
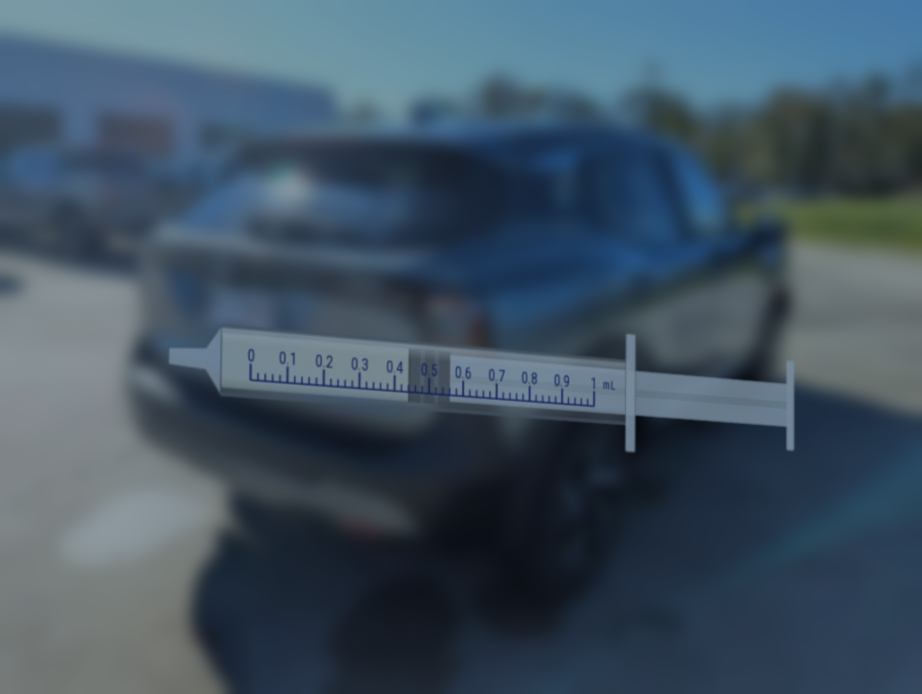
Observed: 0.44 mL
